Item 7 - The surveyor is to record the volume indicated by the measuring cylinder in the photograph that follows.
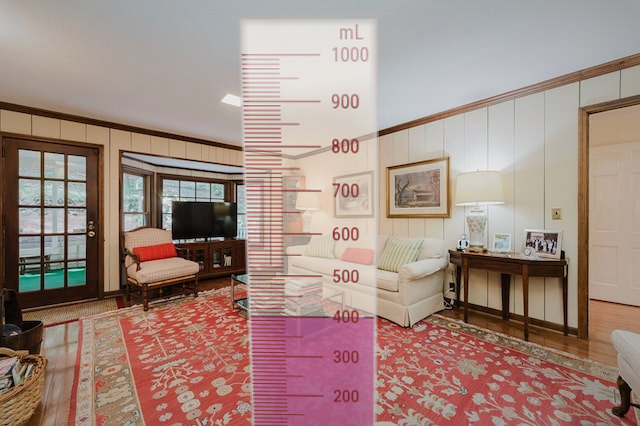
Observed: 400 mL
